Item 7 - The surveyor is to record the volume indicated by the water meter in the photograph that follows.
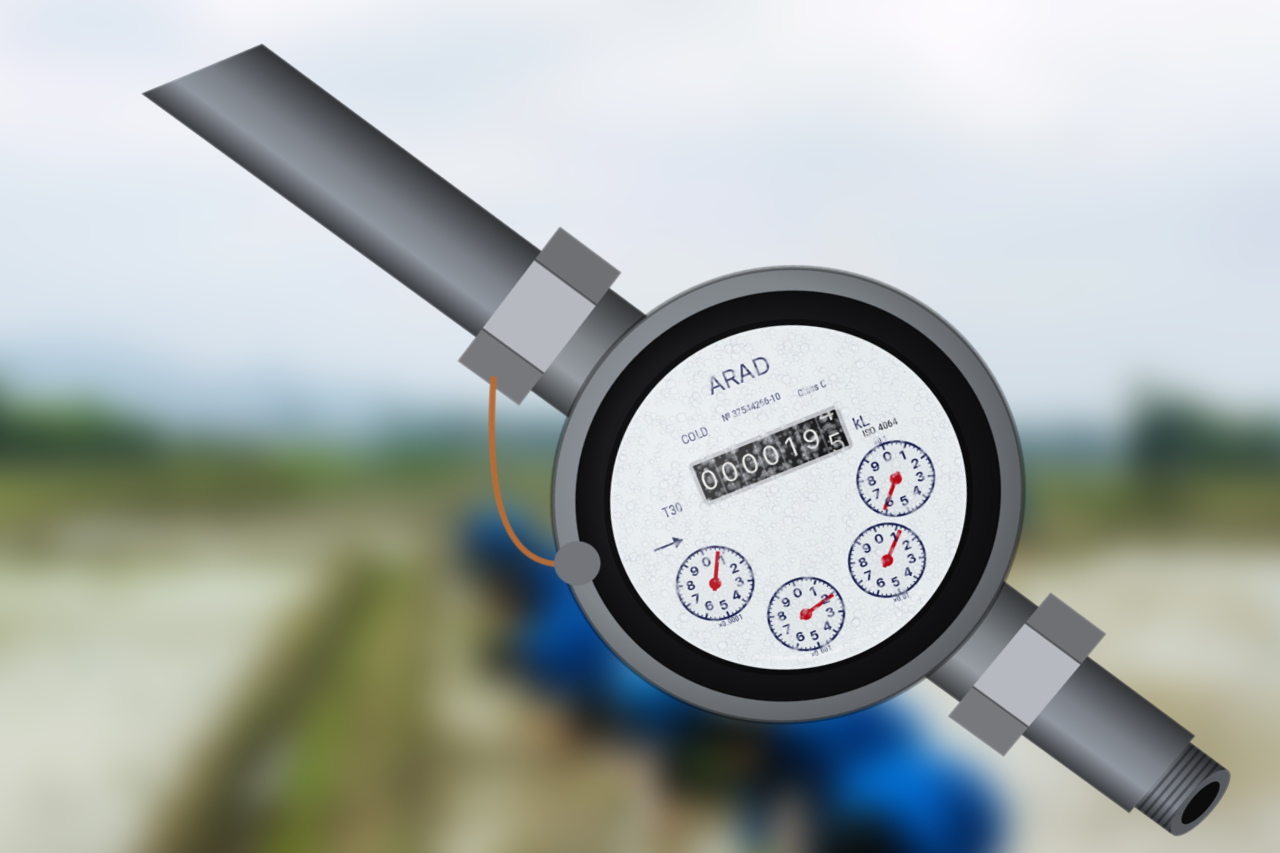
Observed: 194.6120 kL
